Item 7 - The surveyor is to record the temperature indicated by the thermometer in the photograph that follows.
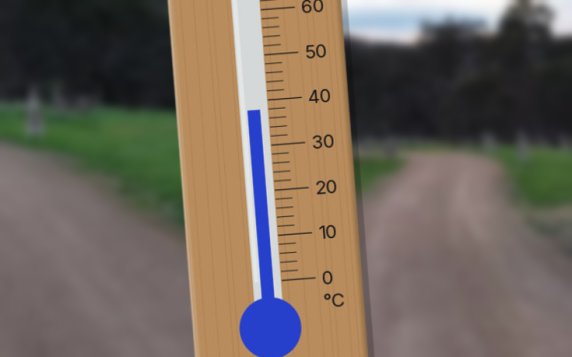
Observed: 38 °C
